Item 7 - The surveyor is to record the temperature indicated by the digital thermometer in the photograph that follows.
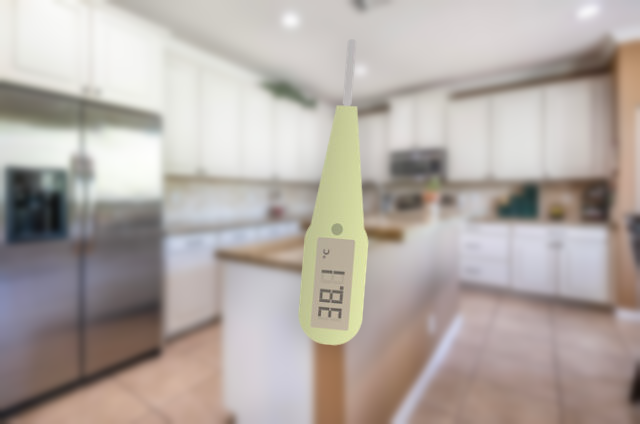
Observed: 38.1 °C
